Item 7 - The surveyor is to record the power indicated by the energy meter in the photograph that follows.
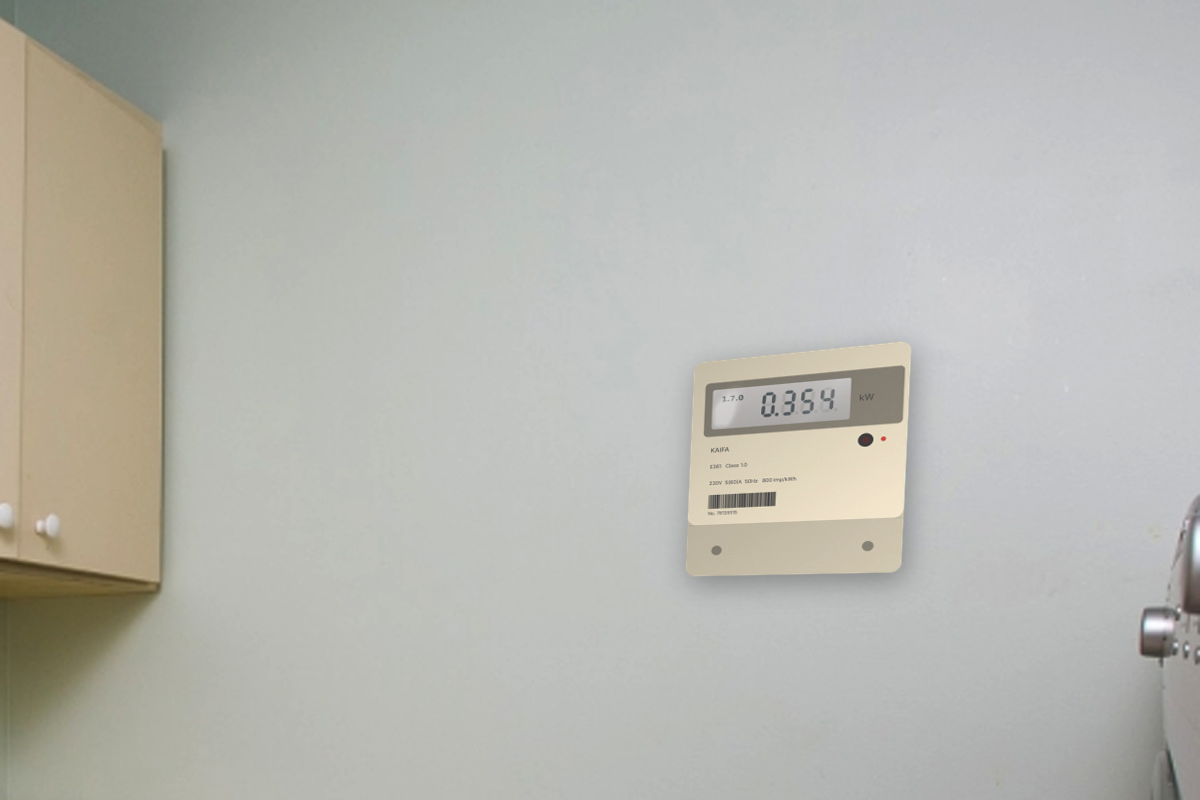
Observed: 0.354 kW
